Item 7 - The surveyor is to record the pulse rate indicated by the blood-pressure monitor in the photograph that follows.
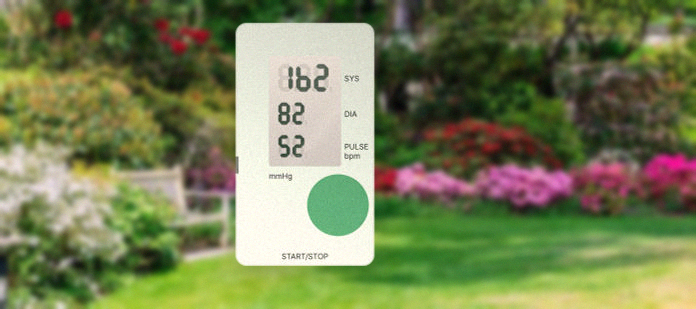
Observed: 52 bpm
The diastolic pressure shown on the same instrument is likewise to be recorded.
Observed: 82 mmHg
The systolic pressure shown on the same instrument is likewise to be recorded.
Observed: 162 mmHg
